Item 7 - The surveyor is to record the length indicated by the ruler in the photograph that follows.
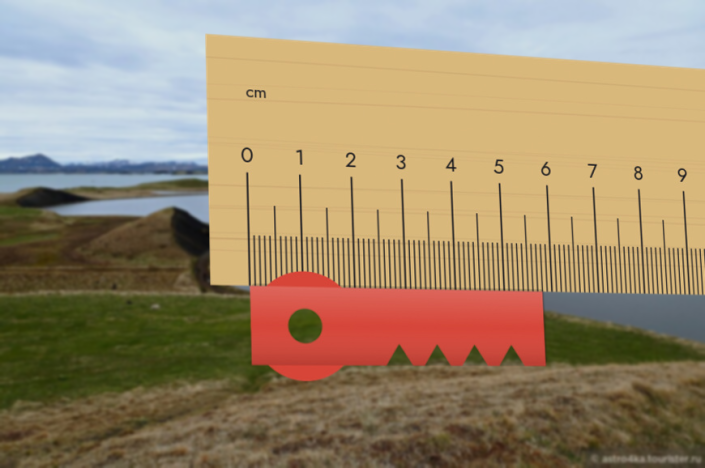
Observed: 5.8 cm
